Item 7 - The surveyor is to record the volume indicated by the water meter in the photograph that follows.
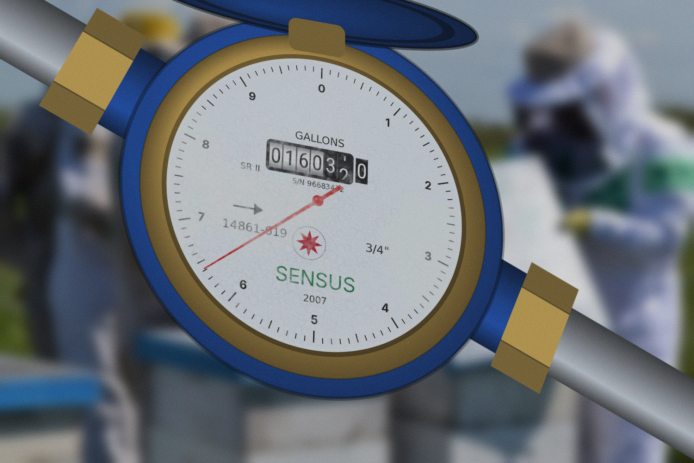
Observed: 160316.4 gal
